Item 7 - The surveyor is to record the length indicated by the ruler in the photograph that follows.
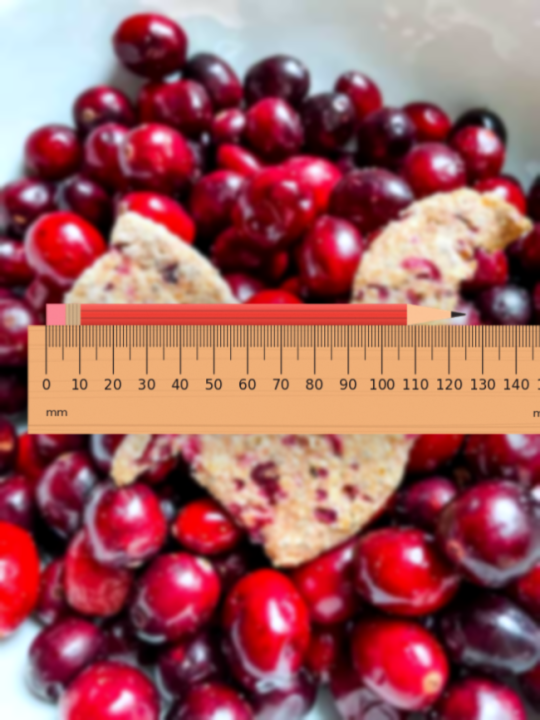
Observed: 125 mm
